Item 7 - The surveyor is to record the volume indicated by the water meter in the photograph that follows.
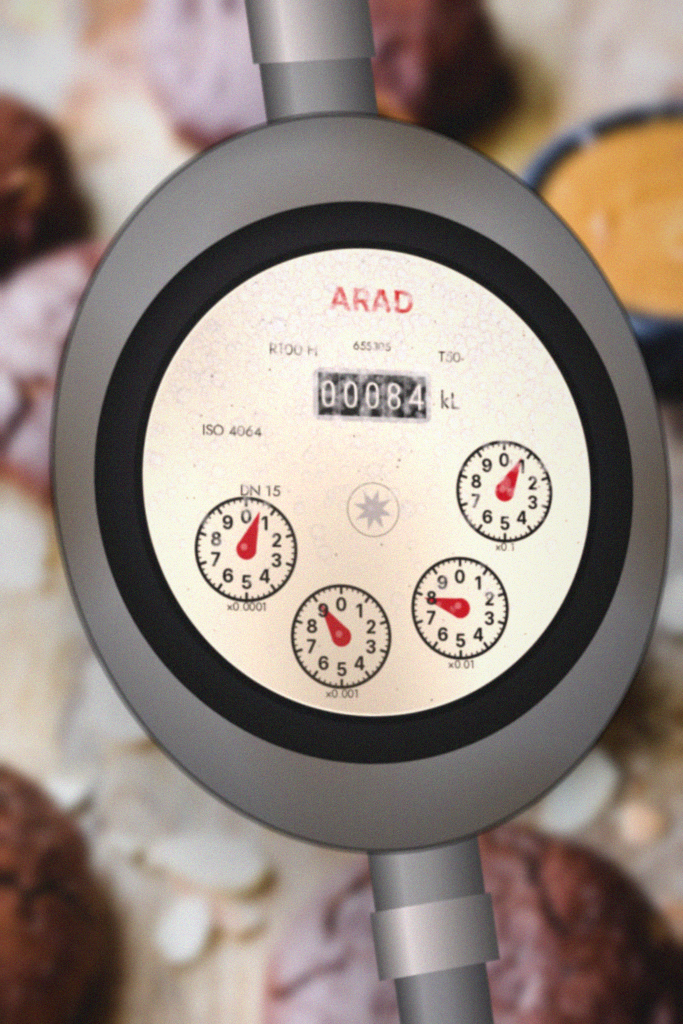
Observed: 84.0790 kL
